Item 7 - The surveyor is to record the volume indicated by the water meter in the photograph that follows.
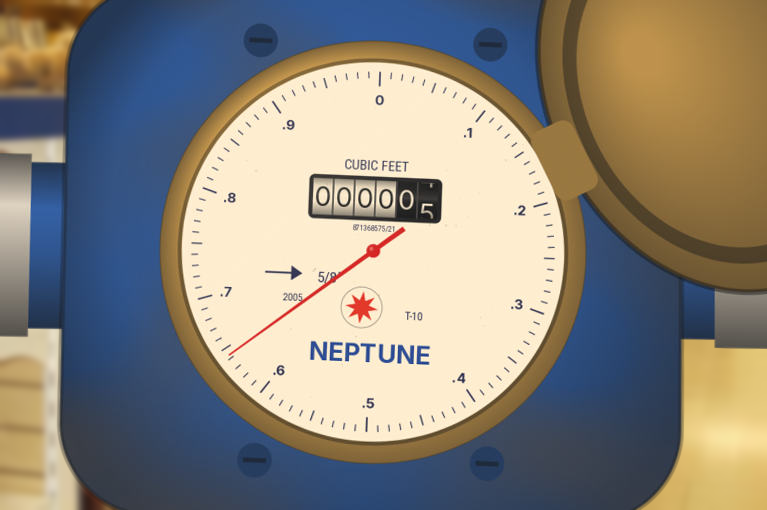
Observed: 4.64 ft³
